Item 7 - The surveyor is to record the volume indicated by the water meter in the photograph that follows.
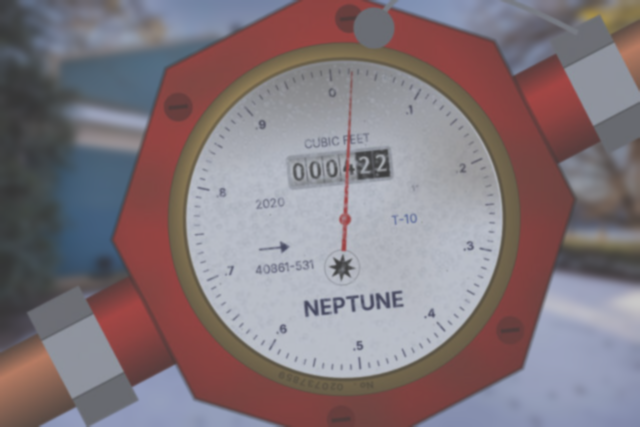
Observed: 422.02 ft³
